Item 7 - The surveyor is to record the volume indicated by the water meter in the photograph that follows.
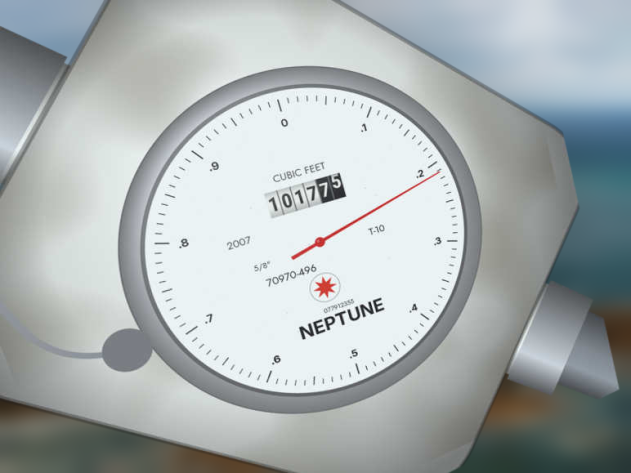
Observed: 101775.21 ft³
